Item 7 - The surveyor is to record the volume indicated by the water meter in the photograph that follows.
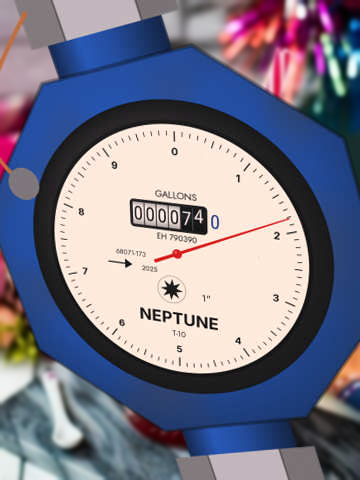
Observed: 741.8 gal
